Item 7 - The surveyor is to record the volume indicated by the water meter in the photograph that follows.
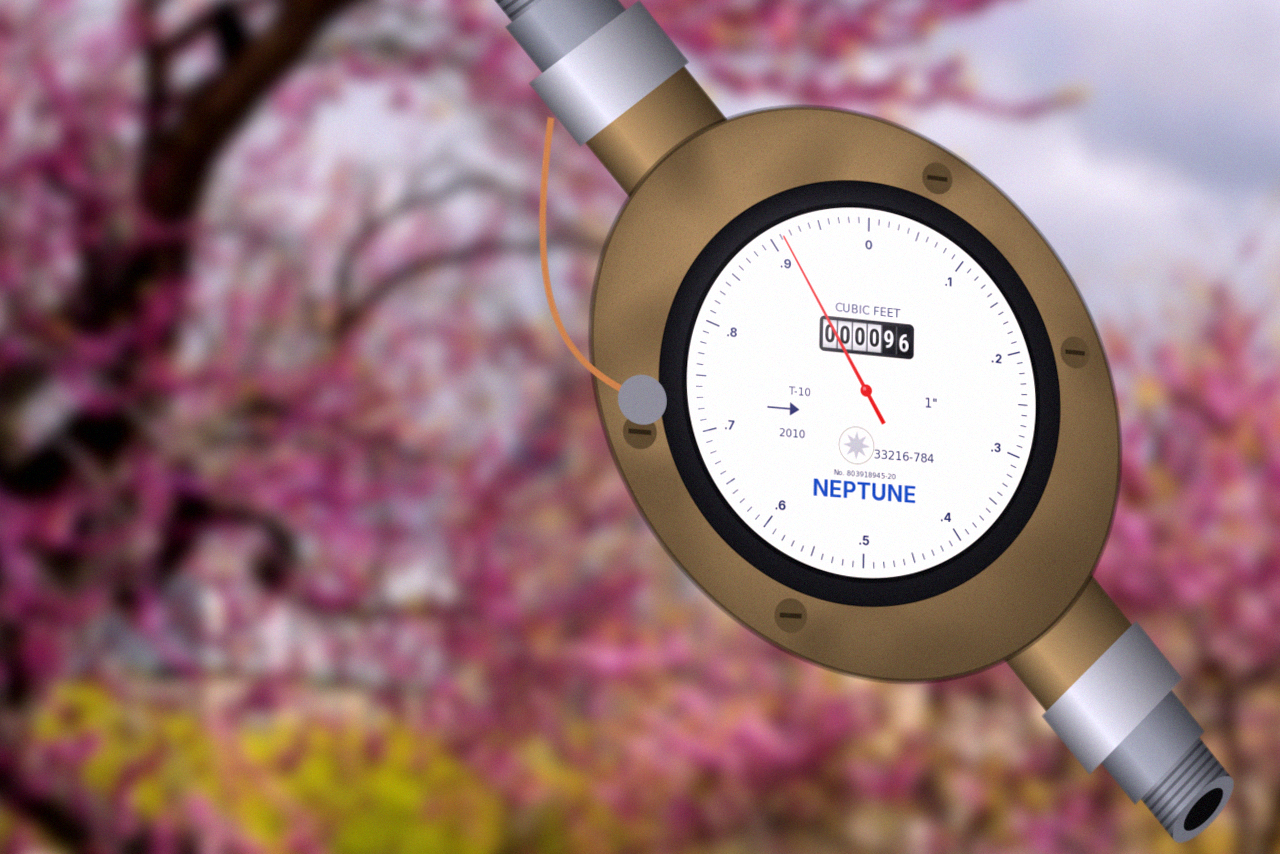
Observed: 95.91 ft³
